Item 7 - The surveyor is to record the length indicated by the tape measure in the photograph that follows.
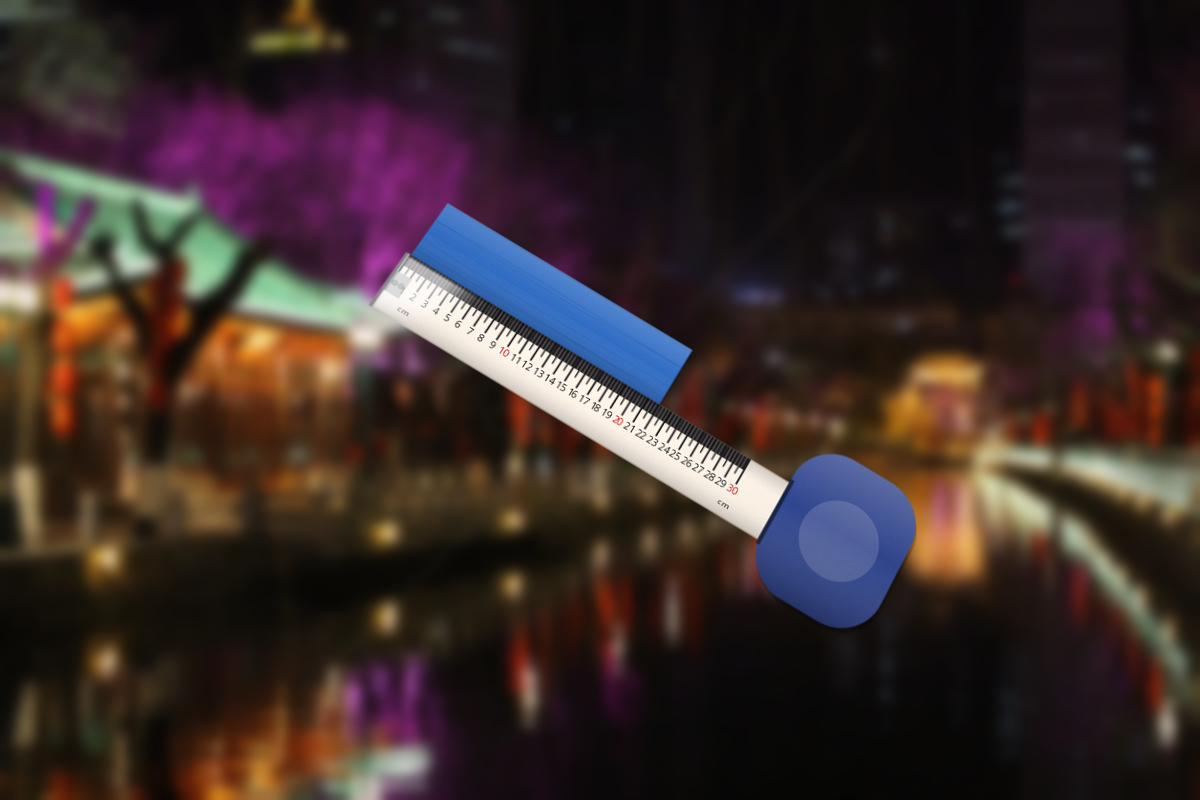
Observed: 22 cm
